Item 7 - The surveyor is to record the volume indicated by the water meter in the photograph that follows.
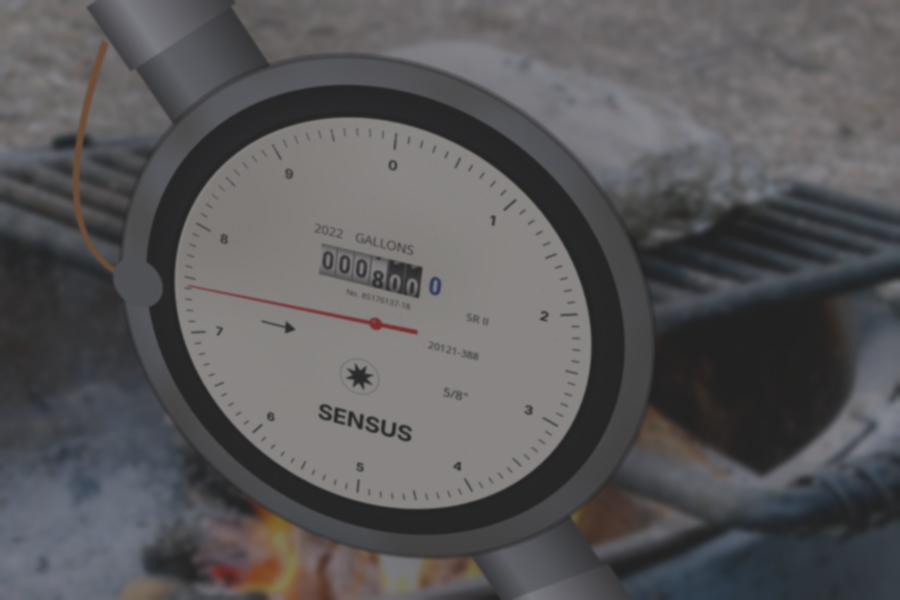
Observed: 7997.4 gal
